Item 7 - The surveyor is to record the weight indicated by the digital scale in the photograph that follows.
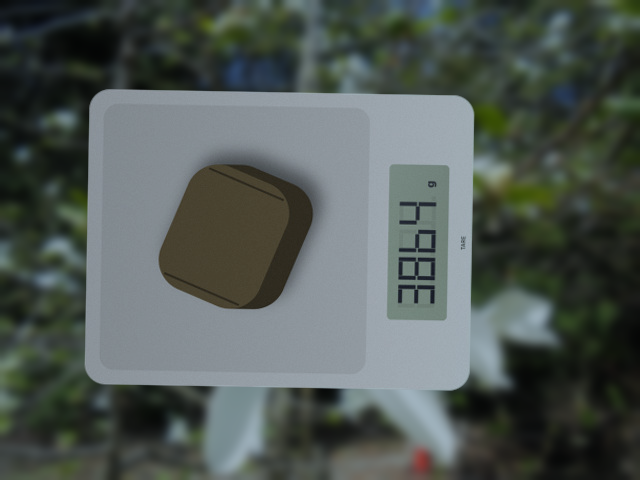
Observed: 3864 g
